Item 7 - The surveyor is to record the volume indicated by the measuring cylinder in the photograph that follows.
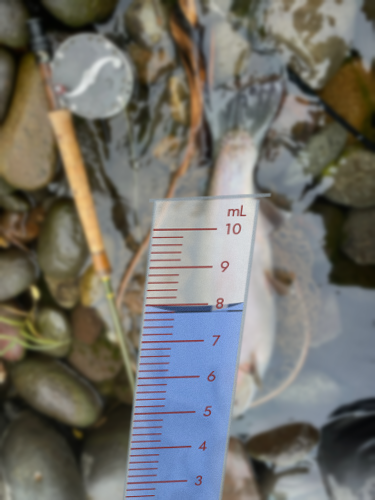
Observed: 7.8 mL
